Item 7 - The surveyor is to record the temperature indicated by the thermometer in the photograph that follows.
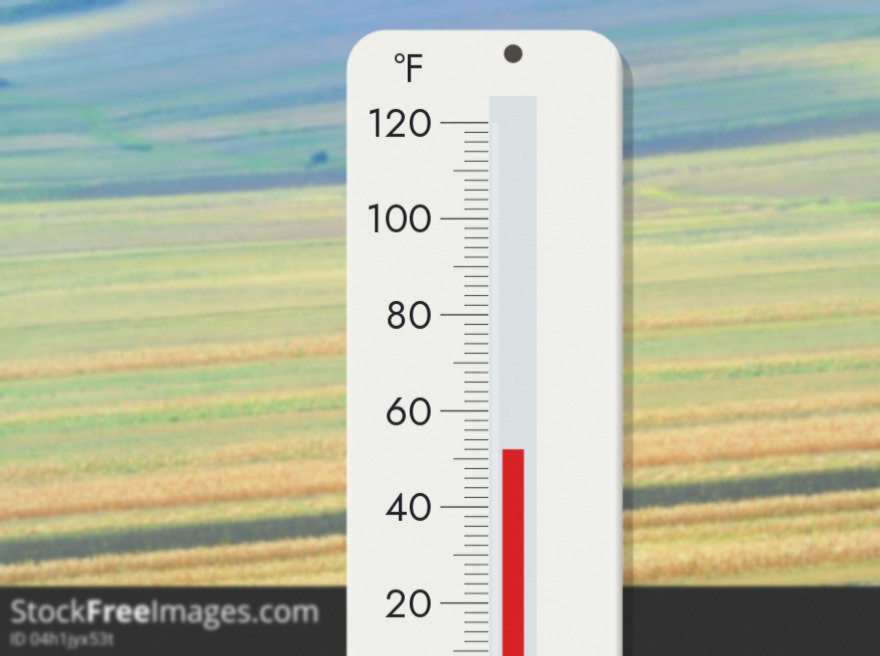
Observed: 52 °F
